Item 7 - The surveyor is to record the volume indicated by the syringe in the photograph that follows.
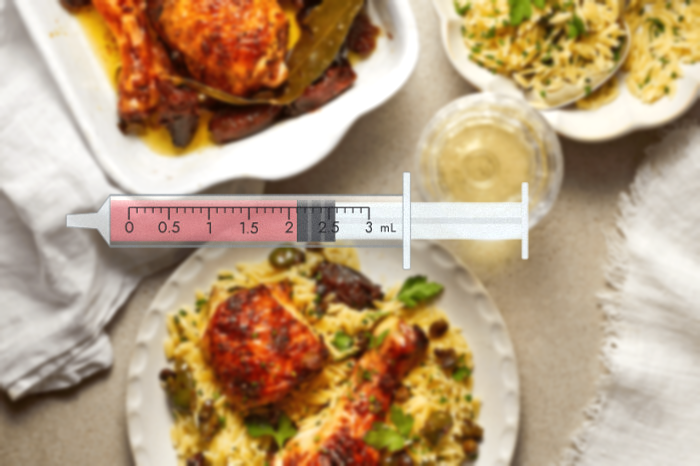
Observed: 2.1 mL
